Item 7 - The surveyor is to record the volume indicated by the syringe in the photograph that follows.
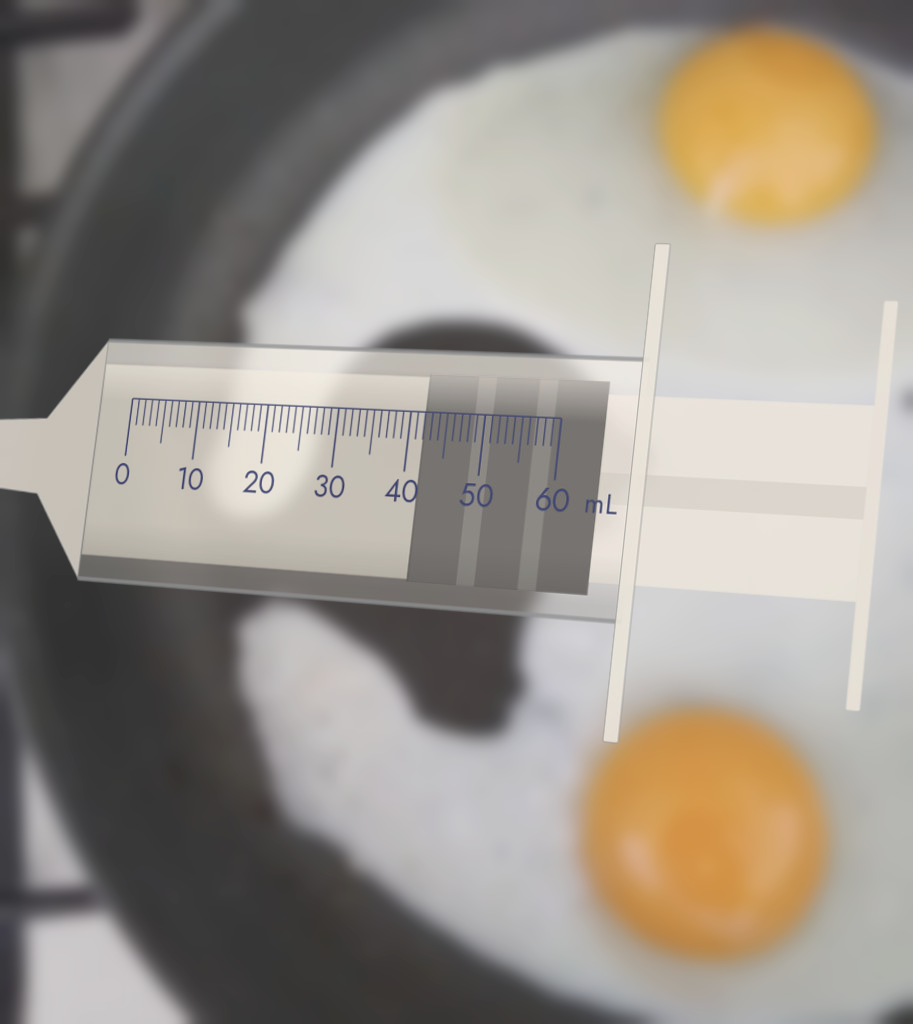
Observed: 42 mL
